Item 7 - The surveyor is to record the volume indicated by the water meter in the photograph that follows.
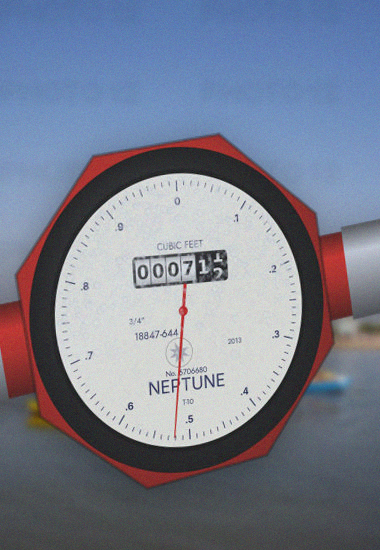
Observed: 711.52 ft³
